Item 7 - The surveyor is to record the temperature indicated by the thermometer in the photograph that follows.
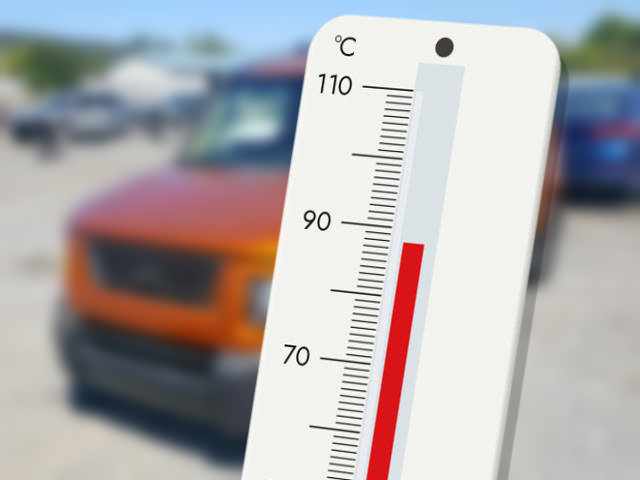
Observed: 88 °C
